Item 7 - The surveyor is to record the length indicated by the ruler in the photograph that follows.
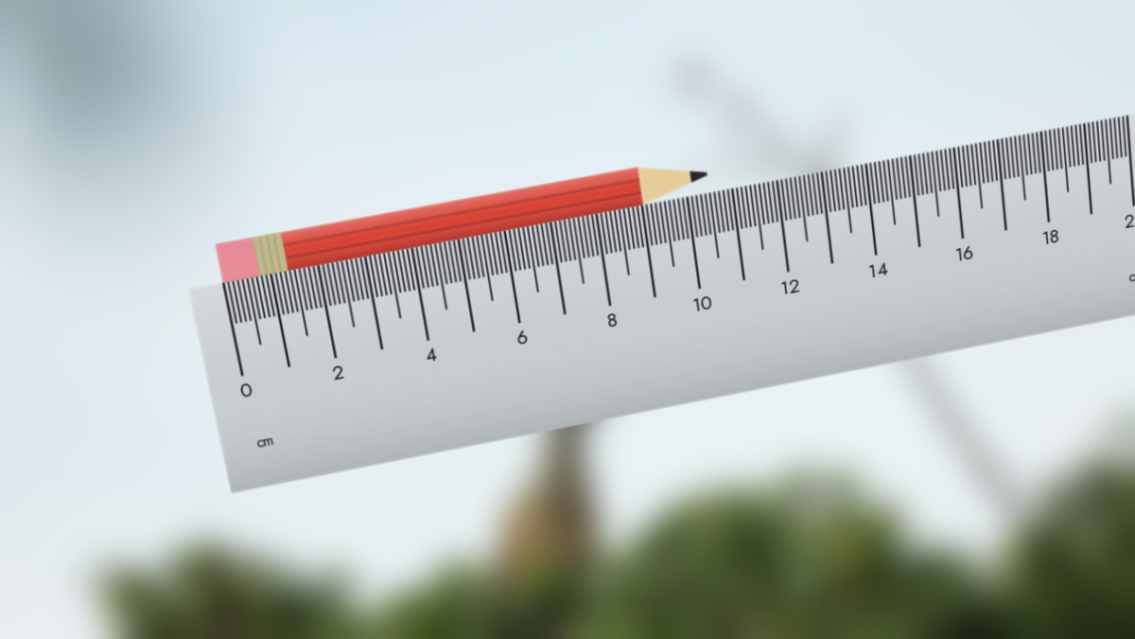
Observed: 10.5 cm
